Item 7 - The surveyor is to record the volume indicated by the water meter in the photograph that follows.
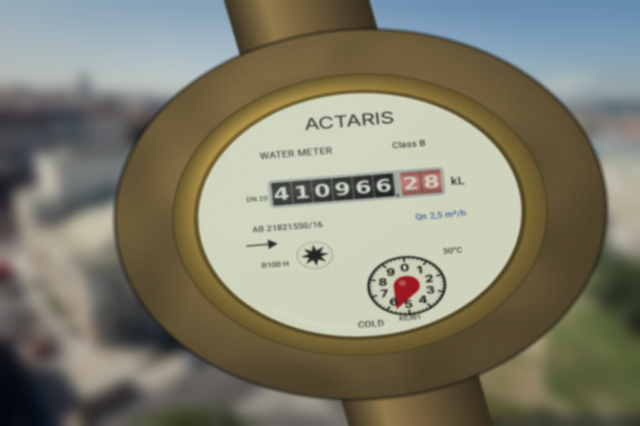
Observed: 410966.285 kL
